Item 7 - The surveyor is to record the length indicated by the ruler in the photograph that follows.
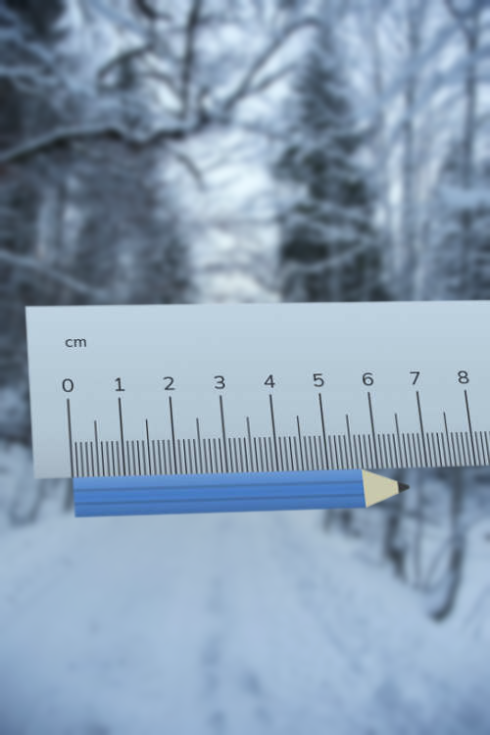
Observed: 6.6 cm
